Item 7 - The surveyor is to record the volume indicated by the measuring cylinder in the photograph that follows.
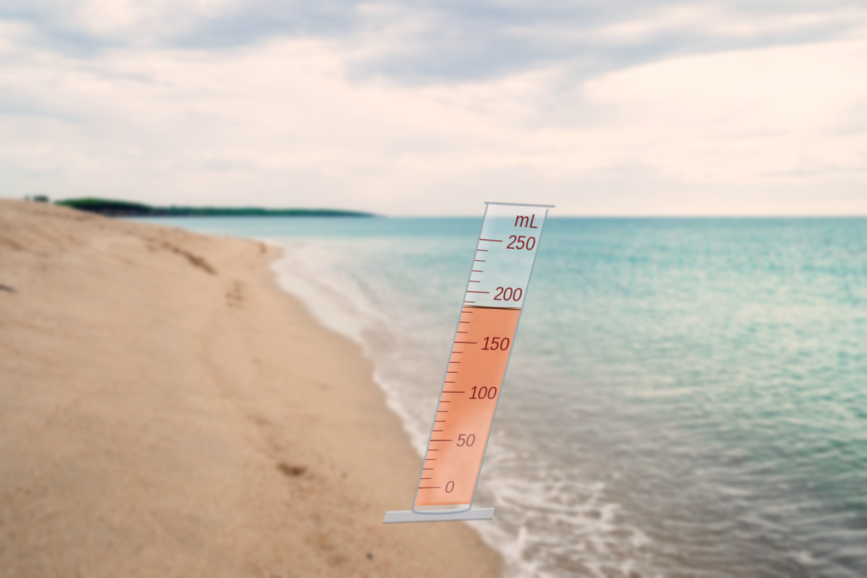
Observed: 185 mL
